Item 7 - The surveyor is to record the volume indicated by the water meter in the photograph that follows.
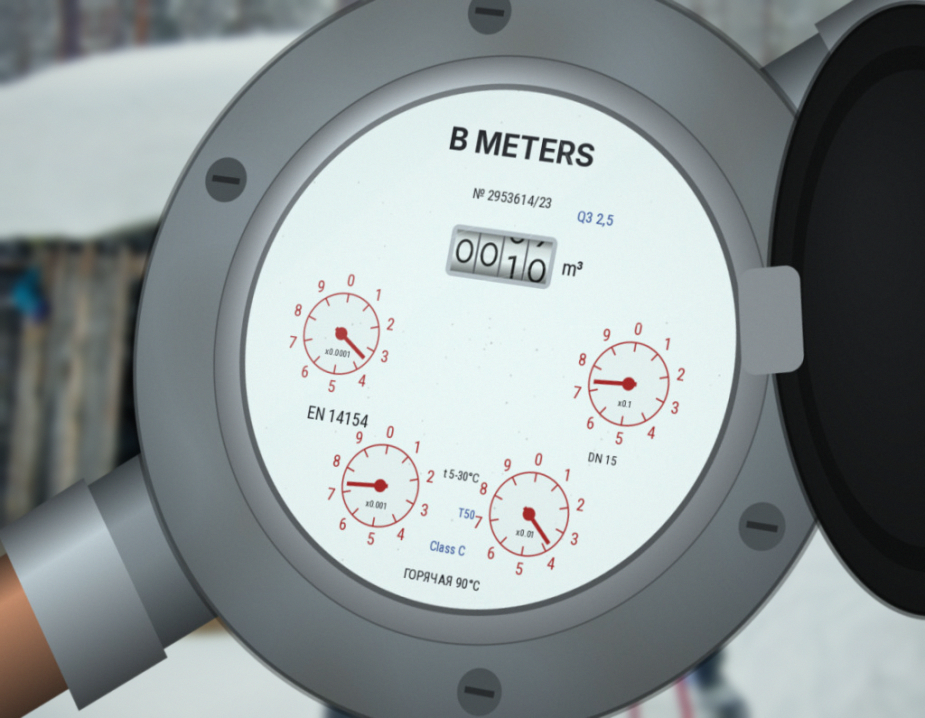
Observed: 9.7373 m³
